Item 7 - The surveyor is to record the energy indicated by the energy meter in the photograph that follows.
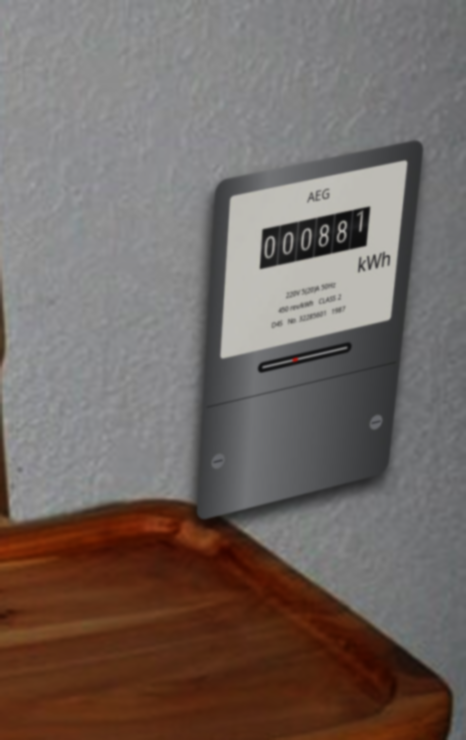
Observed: 881 kWh
